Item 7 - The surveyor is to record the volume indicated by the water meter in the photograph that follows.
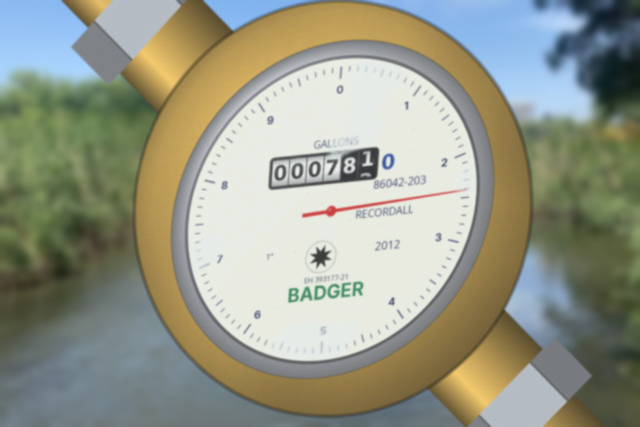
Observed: 7812.4 gal
